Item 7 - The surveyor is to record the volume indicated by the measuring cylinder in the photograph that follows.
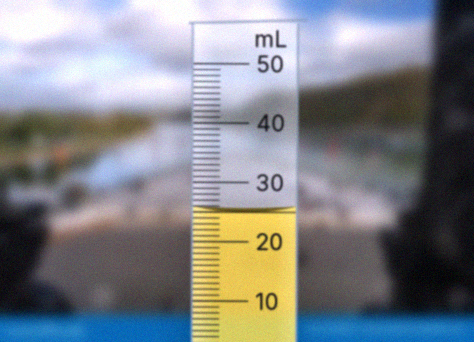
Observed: 25 mL
